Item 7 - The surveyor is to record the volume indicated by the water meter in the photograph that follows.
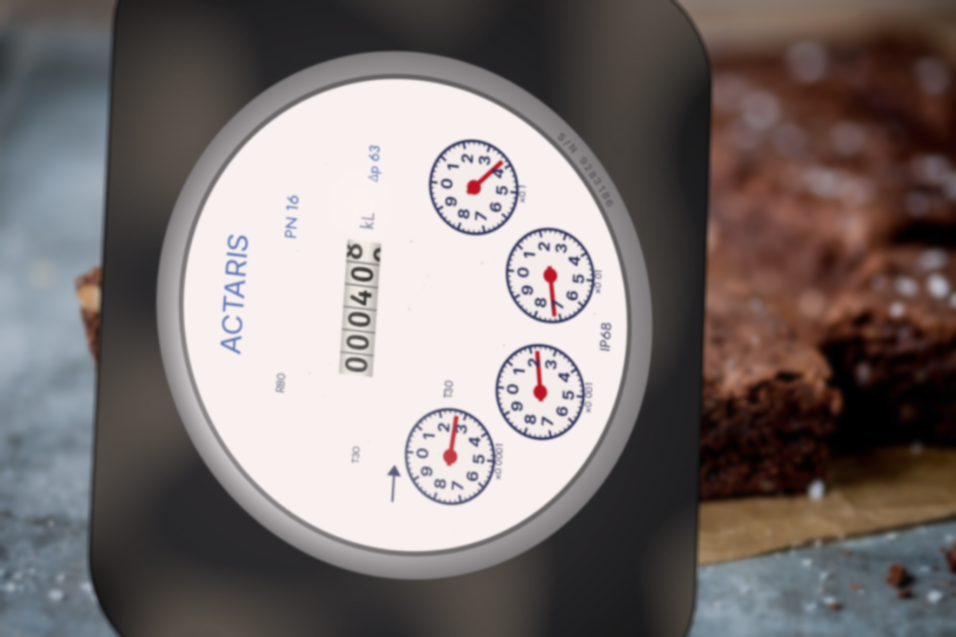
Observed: 408.3722 kL
